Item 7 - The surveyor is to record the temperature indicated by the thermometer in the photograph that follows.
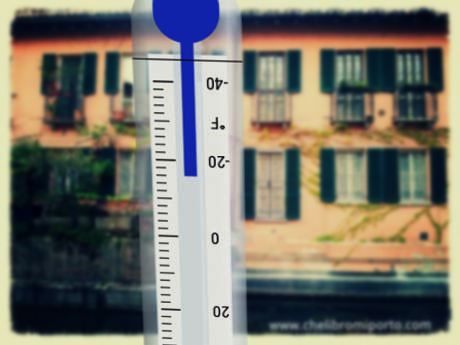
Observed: -16 °F
